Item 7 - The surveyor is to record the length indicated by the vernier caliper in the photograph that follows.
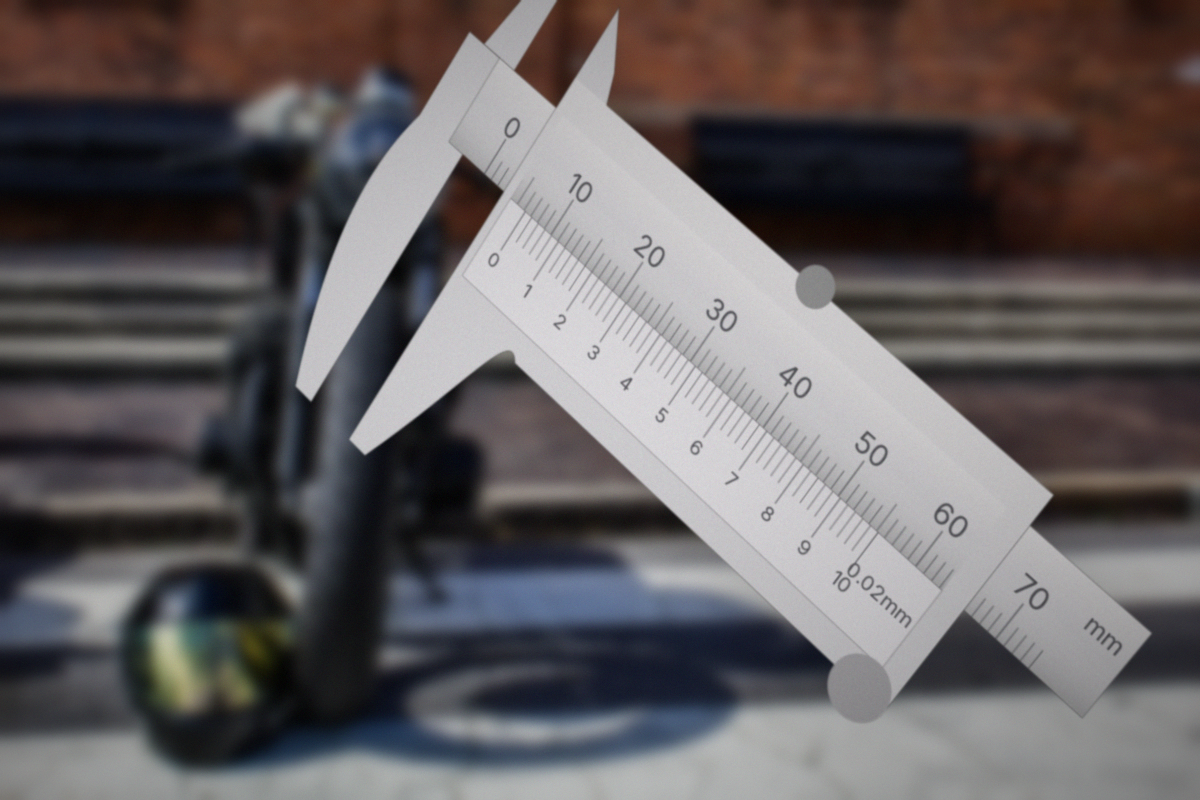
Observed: 6.2 mm
